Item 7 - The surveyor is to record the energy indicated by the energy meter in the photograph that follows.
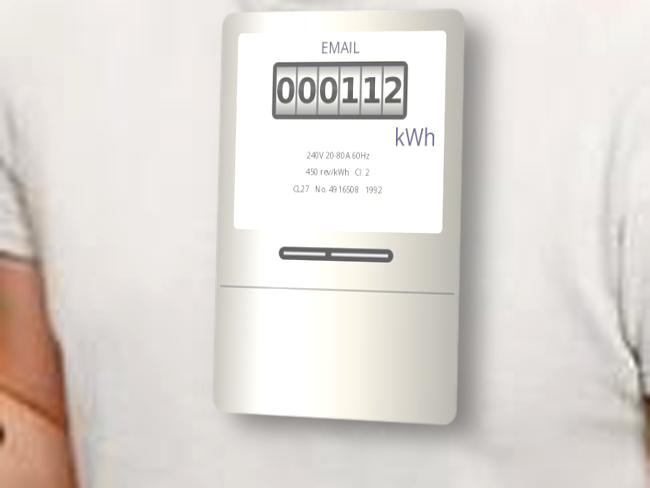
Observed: 112 kWh
